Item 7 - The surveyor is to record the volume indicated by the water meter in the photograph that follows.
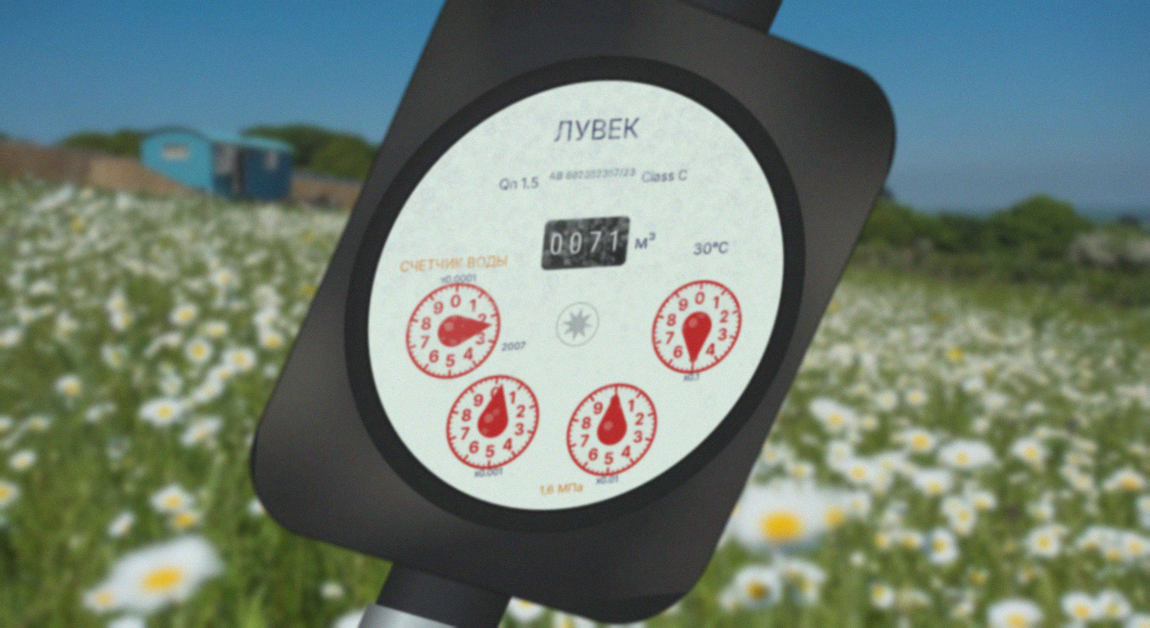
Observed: 71.5002 m³
